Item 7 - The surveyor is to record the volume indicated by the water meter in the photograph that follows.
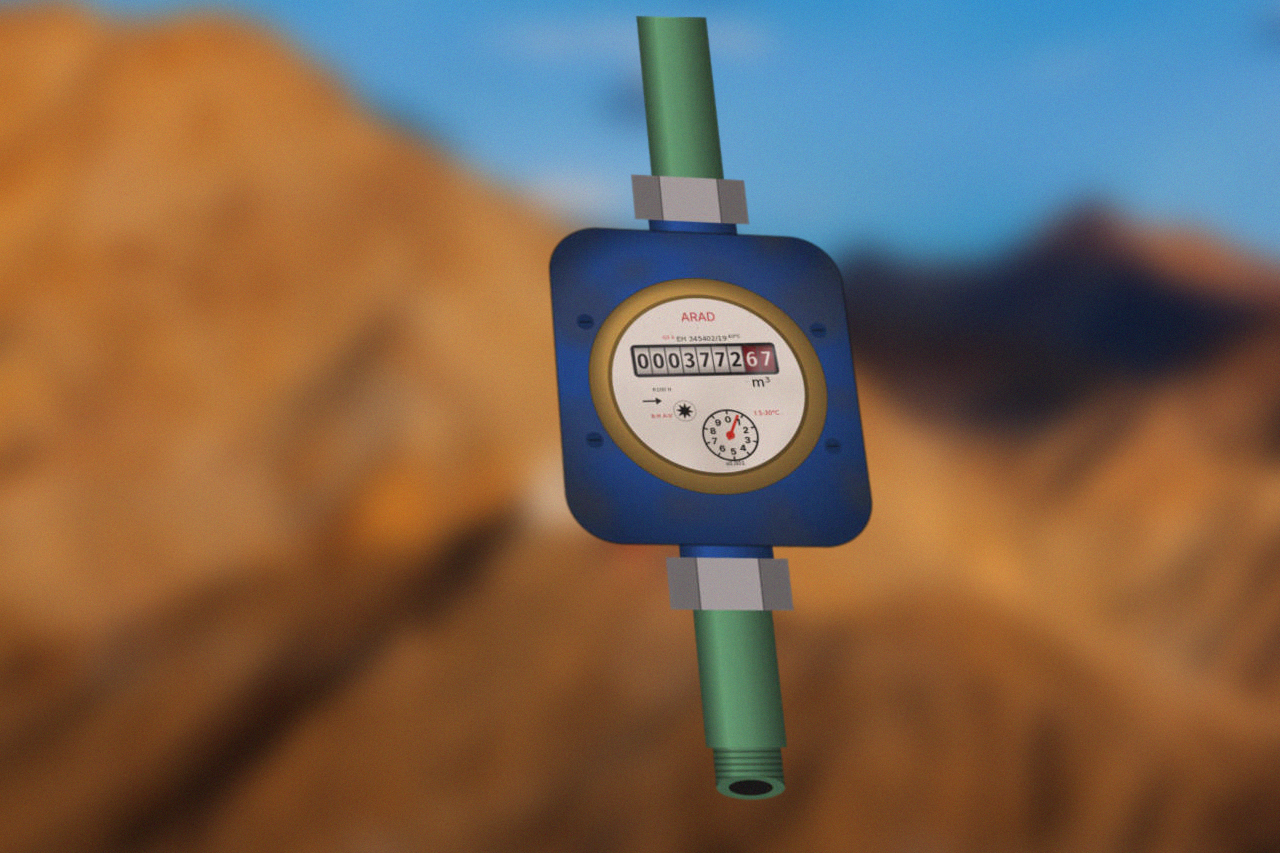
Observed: 3772.670 m³
